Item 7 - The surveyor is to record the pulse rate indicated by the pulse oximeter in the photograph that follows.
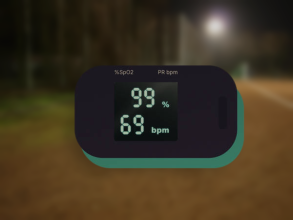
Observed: 69 bpm
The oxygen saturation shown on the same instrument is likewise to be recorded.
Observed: 99 %
